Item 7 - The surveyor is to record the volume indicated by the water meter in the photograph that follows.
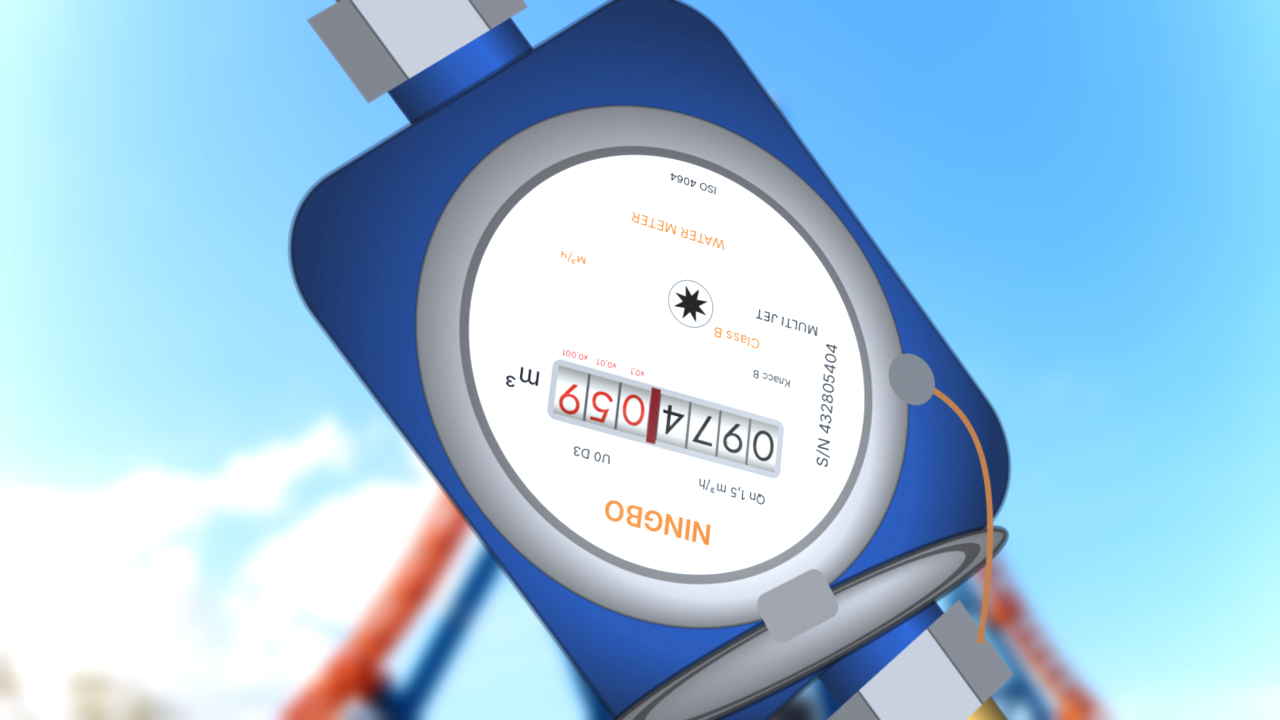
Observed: 974.059 m³
